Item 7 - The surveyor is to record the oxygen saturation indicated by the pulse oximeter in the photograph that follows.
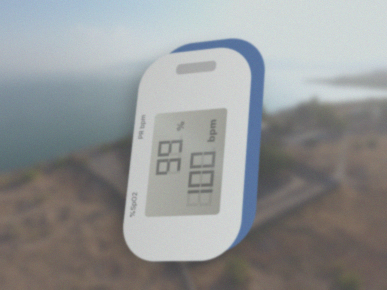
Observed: 99 %
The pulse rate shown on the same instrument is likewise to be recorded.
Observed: 100 bpm
